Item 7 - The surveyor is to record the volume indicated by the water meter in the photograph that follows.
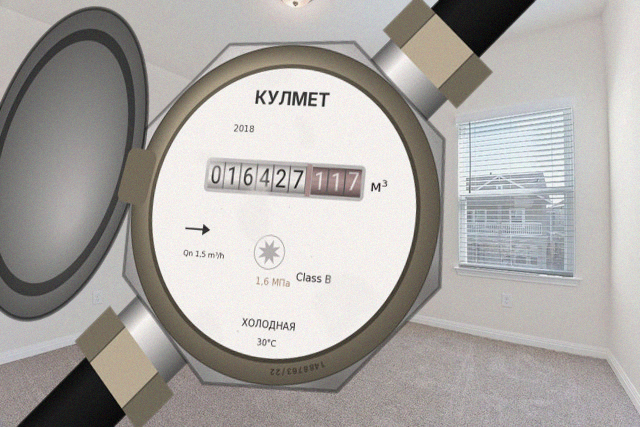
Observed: 16427.117 m³
